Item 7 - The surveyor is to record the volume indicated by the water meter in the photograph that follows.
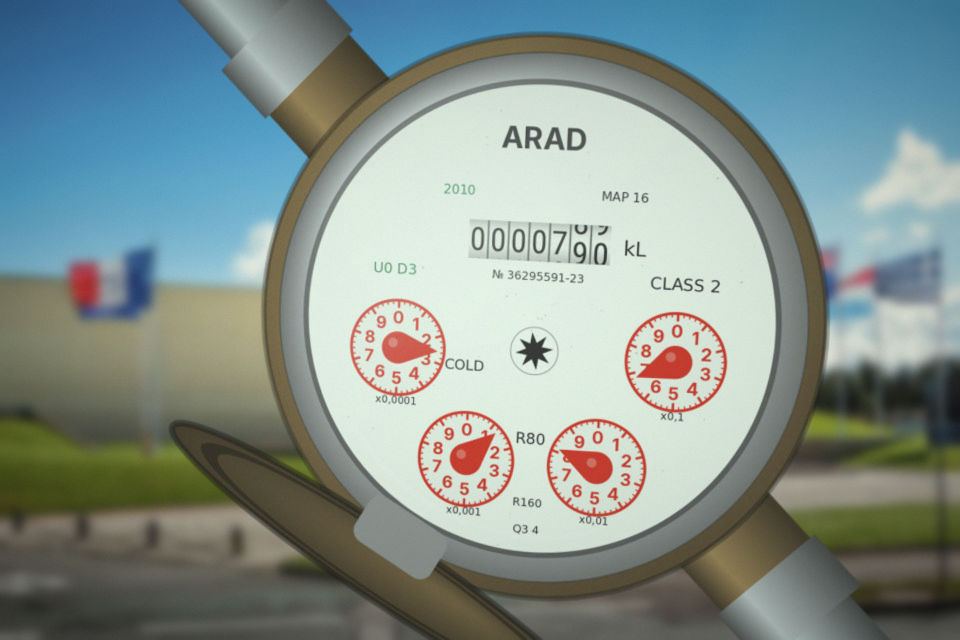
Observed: 789.6812 kL
